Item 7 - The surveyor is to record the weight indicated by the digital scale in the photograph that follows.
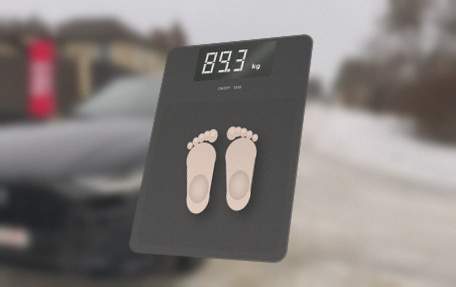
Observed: 89.3 kg
